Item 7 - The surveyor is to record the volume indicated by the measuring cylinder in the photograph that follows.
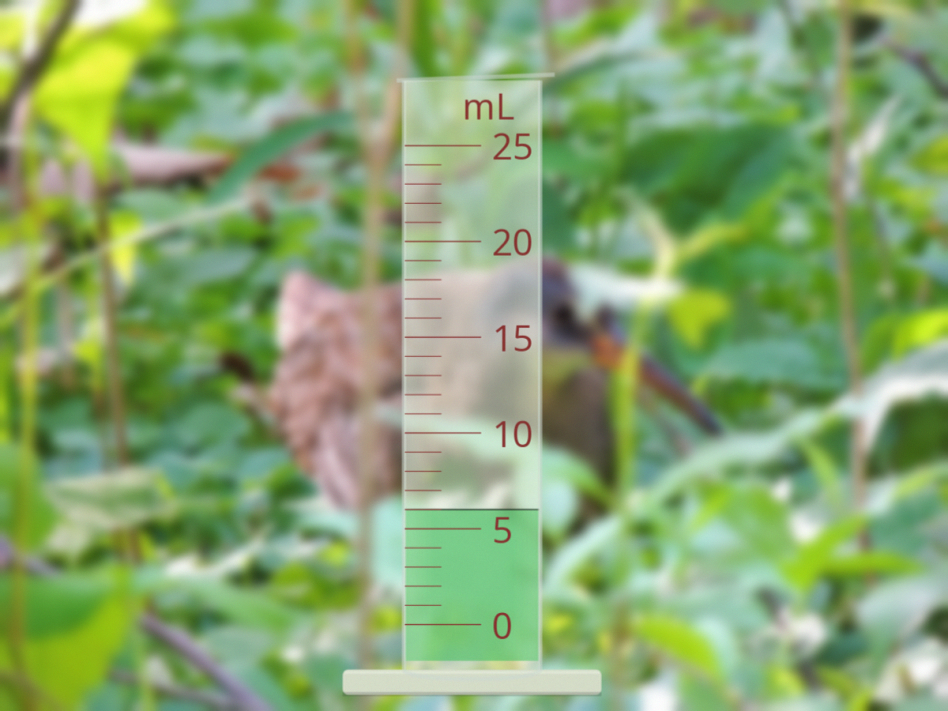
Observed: 6 mL
